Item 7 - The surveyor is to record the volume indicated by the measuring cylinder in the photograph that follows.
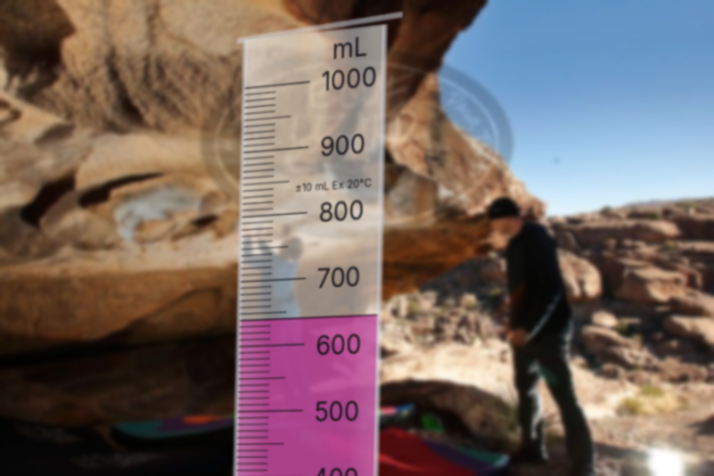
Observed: 640 mL
